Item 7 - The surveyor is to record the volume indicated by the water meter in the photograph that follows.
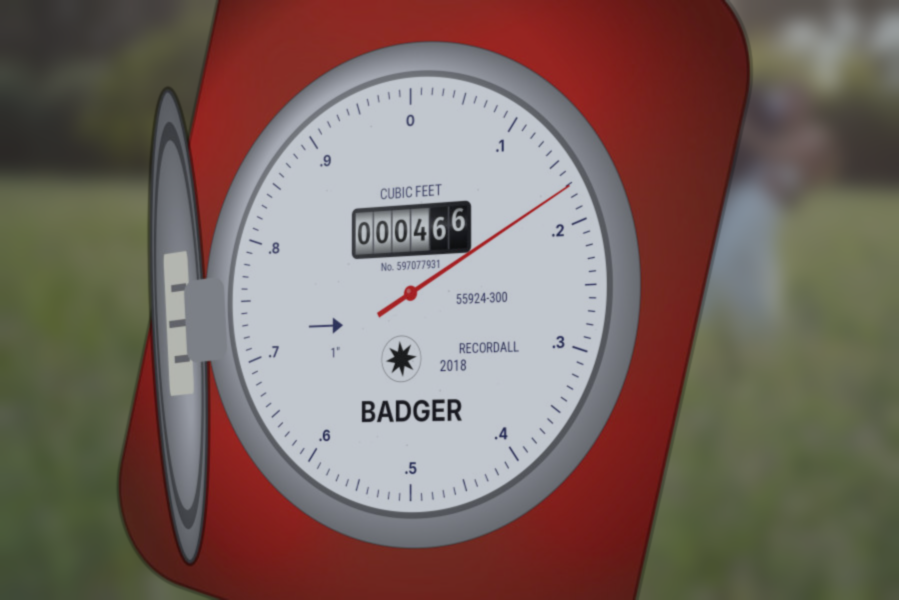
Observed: 466.17 ft³
